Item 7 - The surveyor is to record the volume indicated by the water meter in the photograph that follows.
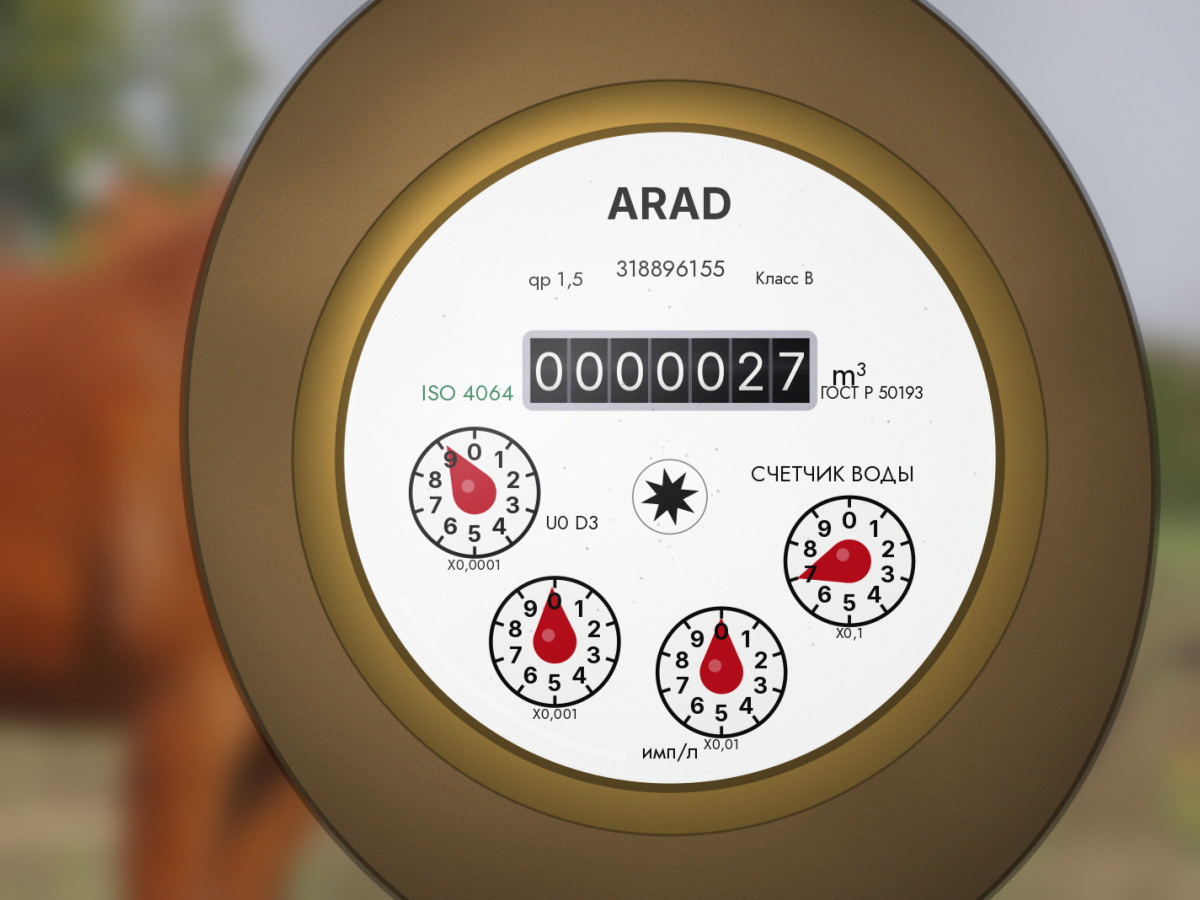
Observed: 27.6999 m³
